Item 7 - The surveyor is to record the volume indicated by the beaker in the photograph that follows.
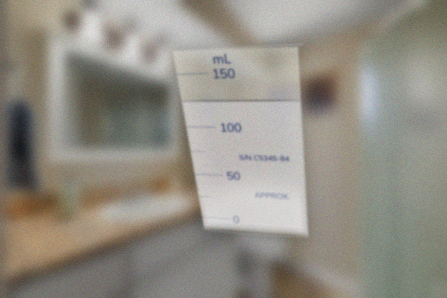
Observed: 125 mL
